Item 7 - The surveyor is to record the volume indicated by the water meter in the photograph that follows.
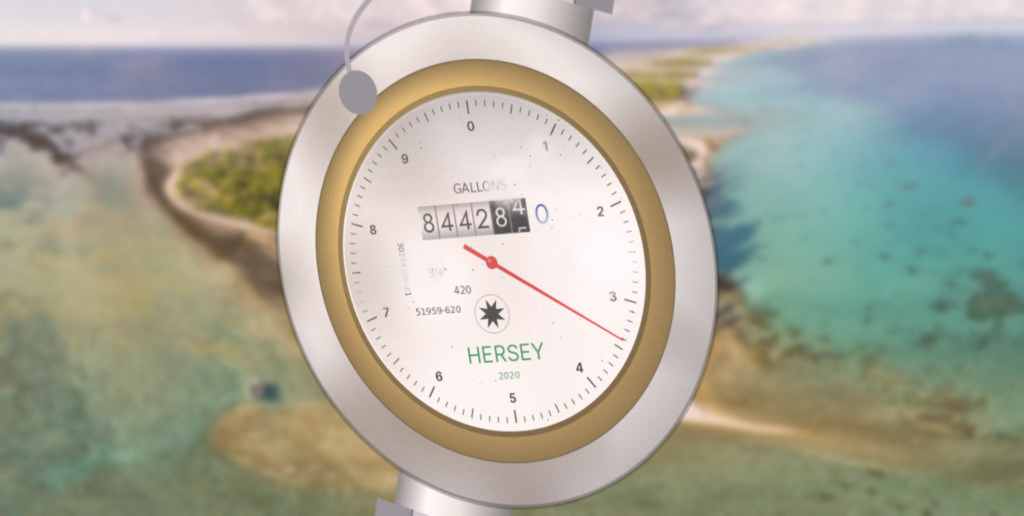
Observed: 8442843.4 gal
